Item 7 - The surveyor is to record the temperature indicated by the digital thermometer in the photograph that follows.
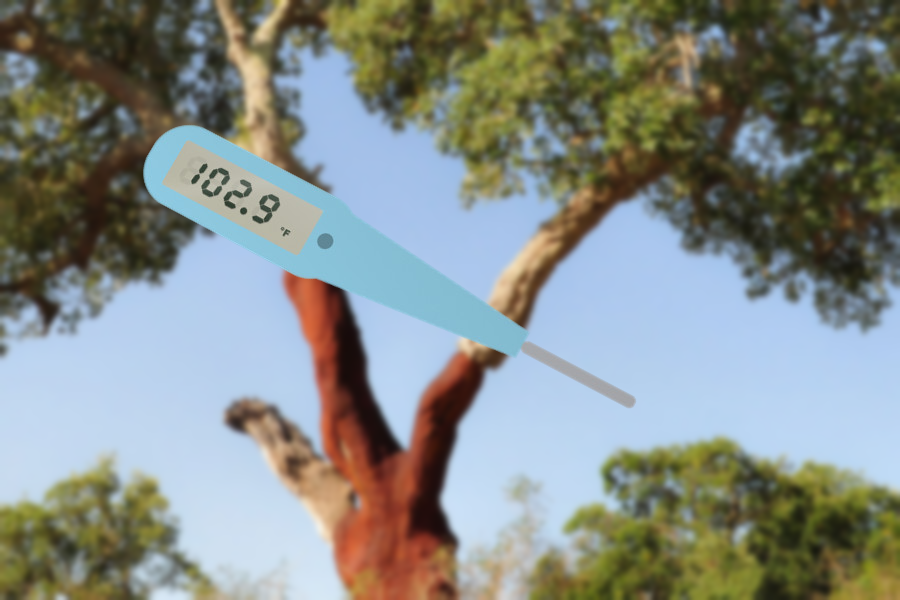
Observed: 102.9 °F
